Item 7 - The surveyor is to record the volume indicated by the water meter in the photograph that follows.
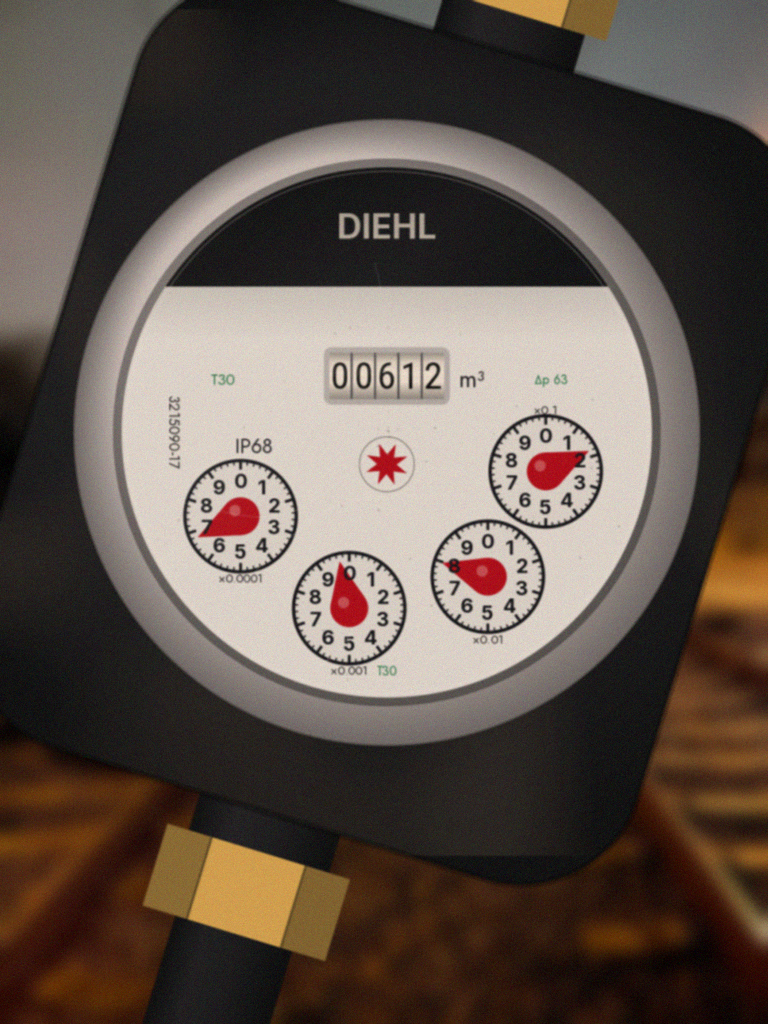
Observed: 612.1796 m³
